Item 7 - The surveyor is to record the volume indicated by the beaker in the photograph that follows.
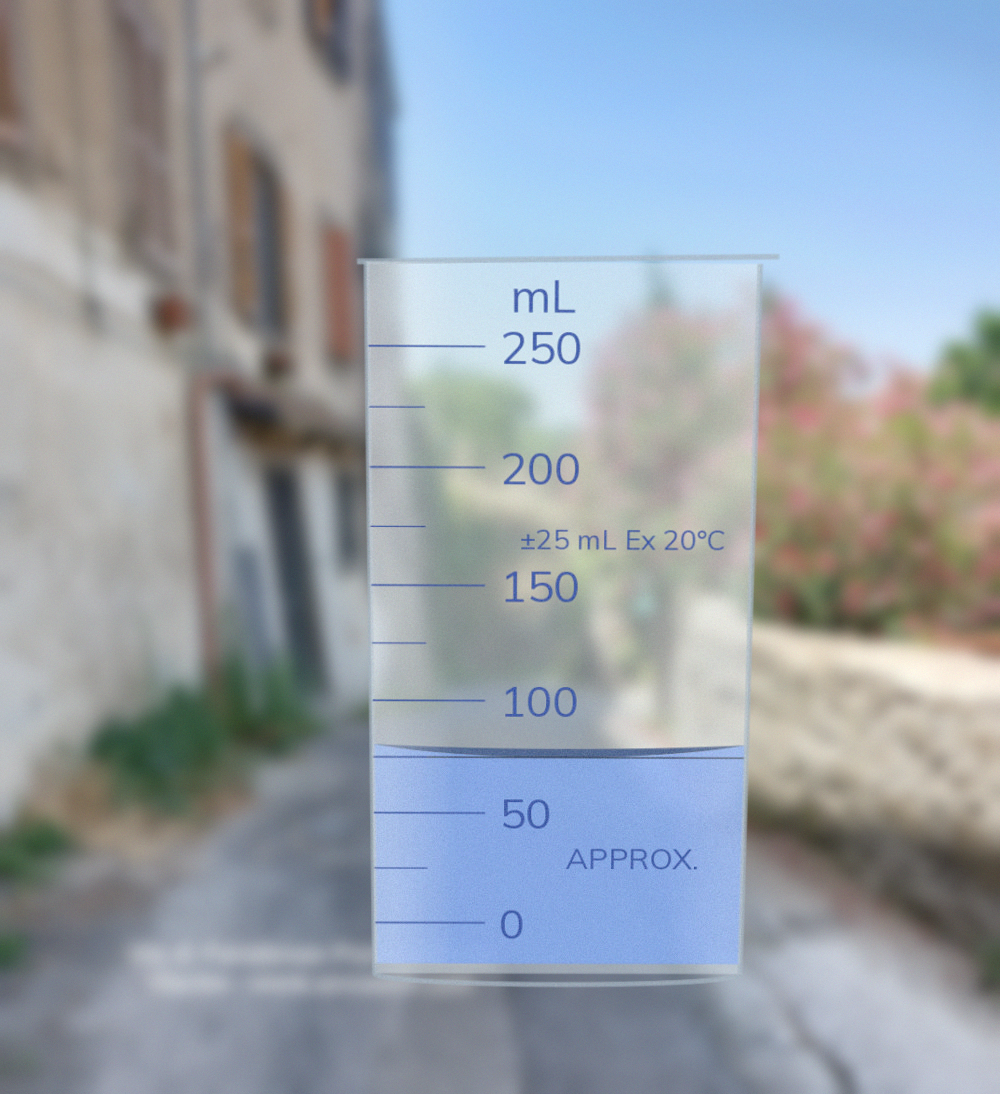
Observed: 75 mL
